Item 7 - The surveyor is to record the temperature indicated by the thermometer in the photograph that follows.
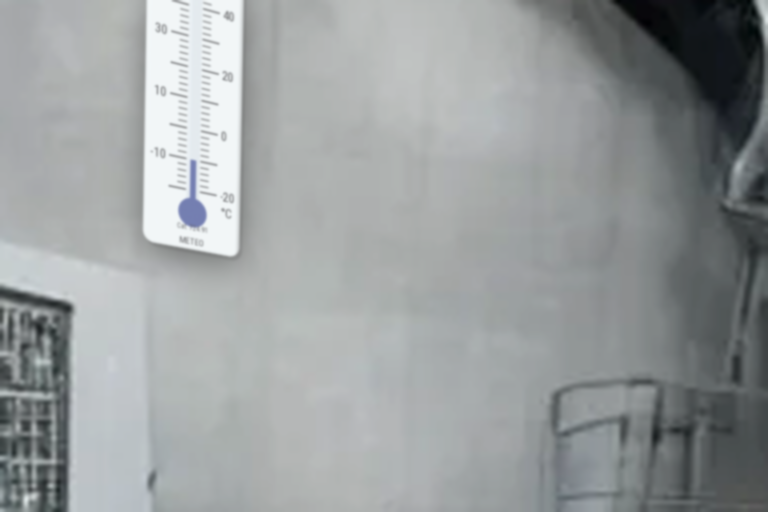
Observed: -10 °C
